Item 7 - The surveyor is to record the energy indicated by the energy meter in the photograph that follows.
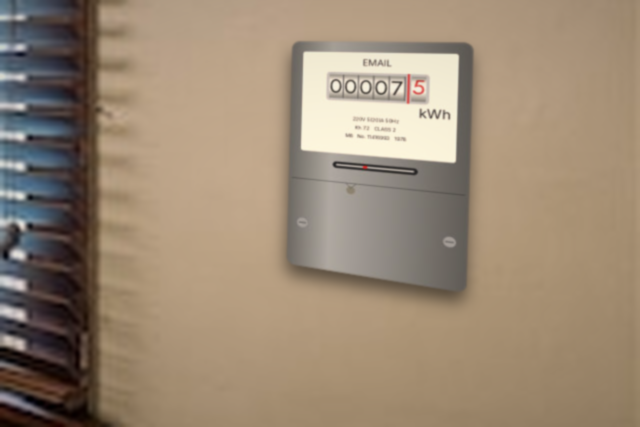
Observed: 7.5 kWh
